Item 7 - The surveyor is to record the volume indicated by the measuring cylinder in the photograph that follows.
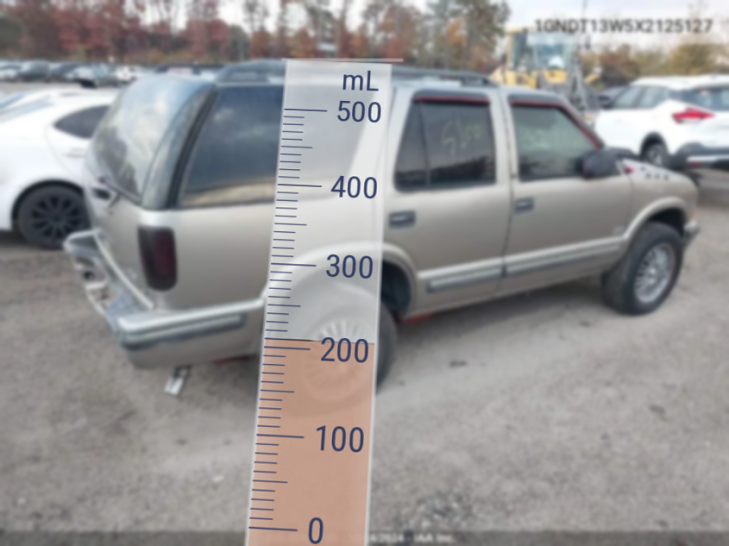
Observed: 210 mL
